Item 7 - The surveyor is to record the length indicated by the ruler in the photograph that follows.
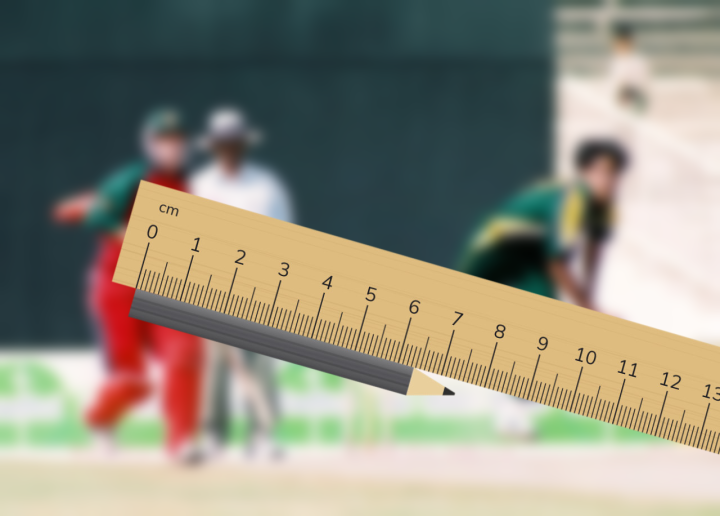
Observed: 7.4 cm
